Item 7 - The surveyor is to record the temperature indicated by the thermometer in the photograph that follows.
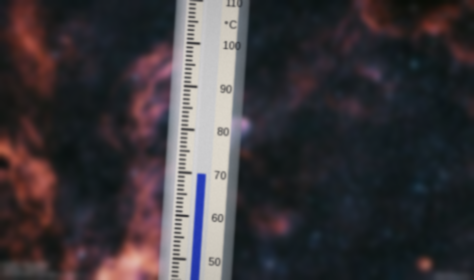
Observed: 70 °C
